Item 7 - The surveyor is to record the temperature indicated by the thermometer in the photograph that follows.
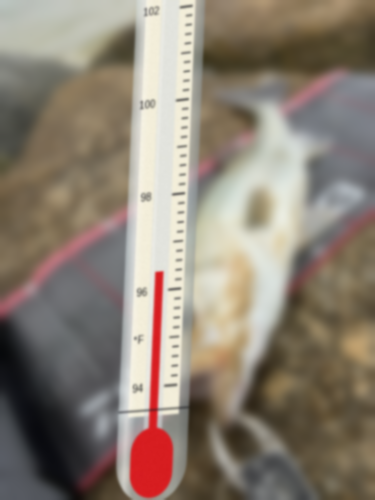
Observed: 96.4 °F
